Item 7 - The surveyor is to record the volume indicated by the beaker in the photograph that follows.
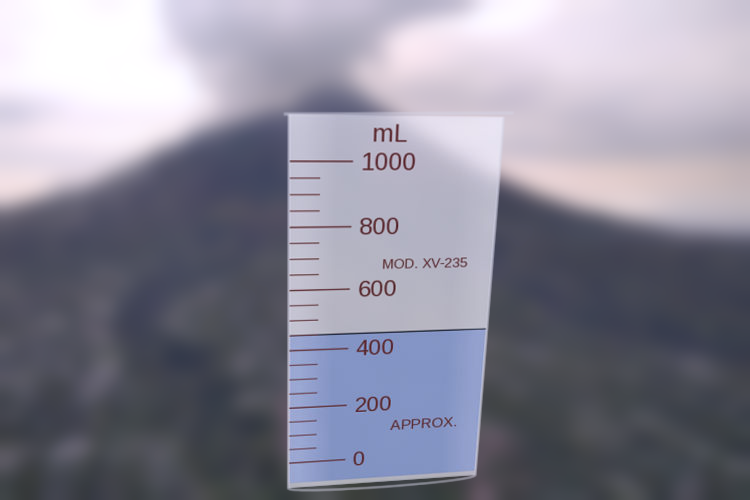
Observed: 450 mL
